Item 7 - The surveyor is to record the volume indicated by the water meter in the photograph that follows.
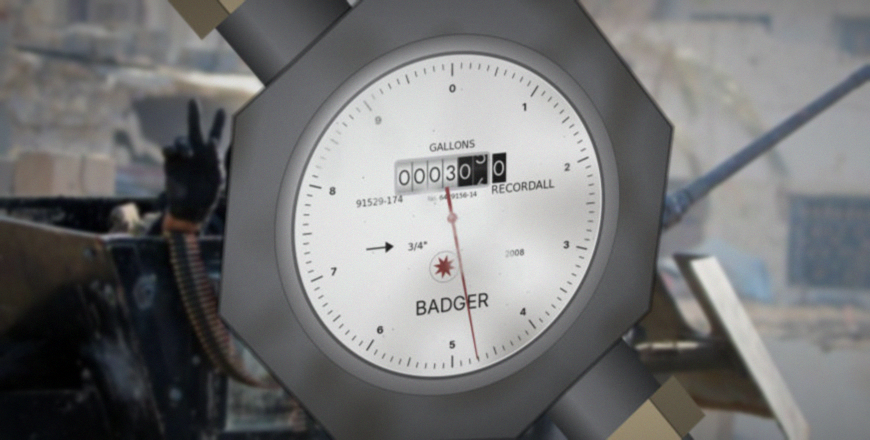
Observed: 3054.7 gal
